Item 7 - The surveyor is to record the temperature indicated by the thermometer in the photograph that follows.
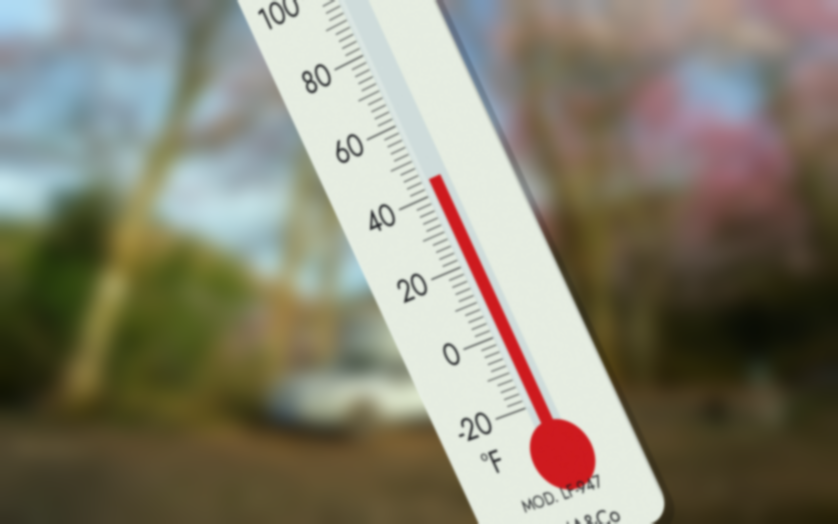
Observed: 44 °F
